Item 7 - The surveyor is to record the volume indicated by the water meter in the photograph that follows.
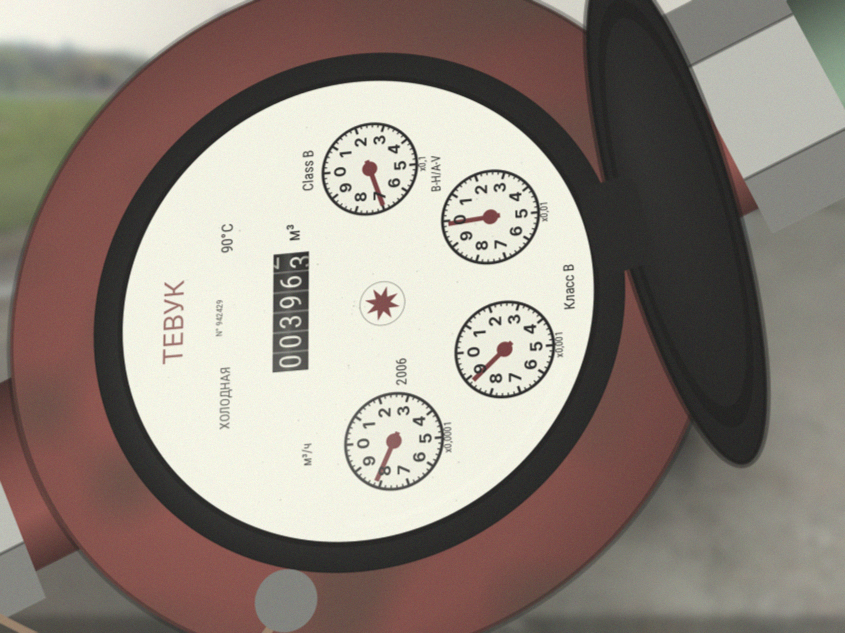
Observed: 3962.6988 m³
